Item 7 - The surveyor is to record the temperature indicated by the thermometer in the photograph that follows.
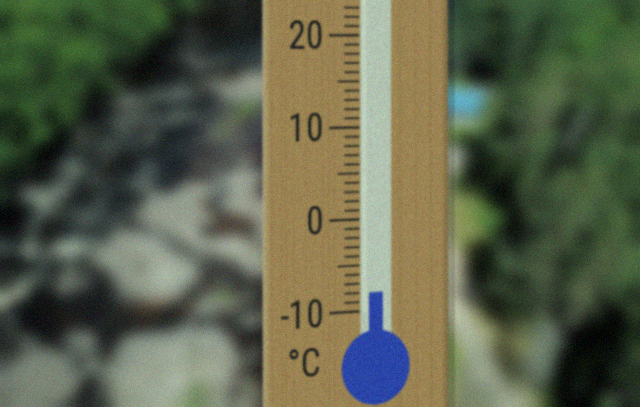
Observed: -8 °C
